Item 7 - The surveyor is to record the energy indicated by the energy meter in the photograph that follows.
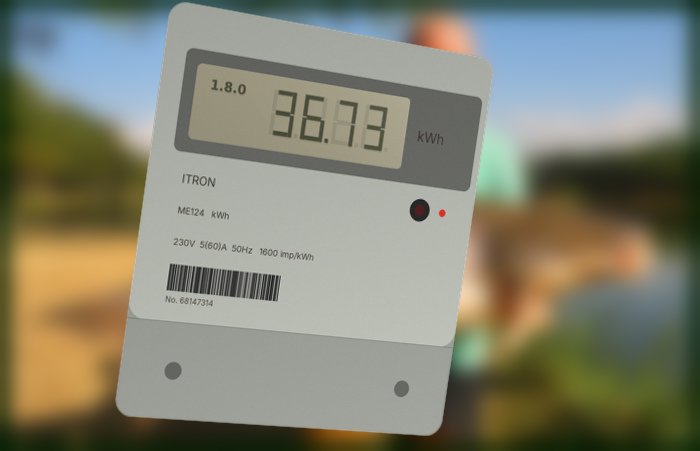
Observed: 36.73 kWh
